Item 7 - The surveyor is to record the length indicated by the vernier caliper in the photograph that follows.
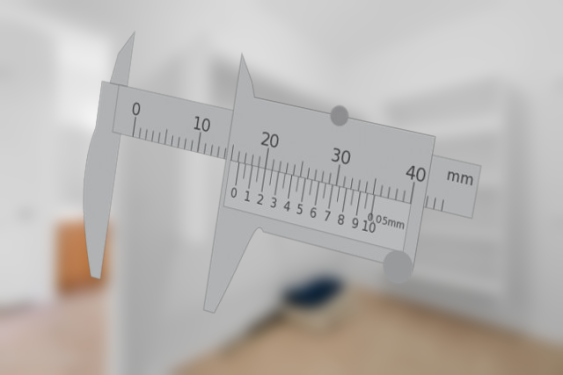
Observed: 16.2 mm
